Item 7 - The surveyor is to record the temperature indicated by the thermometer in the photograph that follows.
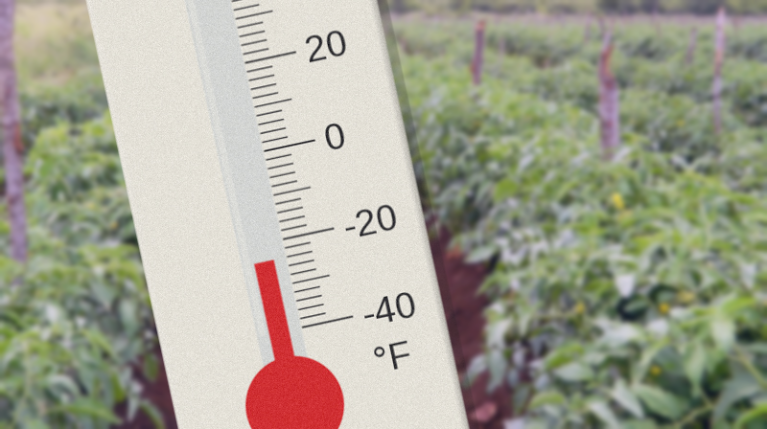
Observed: -24 °F
